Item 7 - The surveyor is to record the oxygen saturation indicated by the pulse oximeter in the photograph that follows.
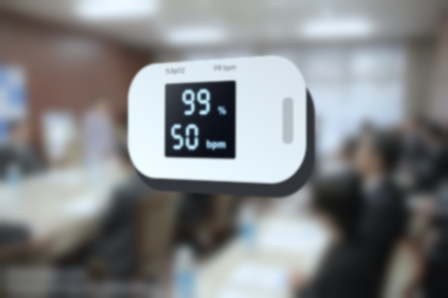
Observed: 99 %
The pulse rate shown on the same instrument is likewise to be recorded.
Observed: 50 bpm
